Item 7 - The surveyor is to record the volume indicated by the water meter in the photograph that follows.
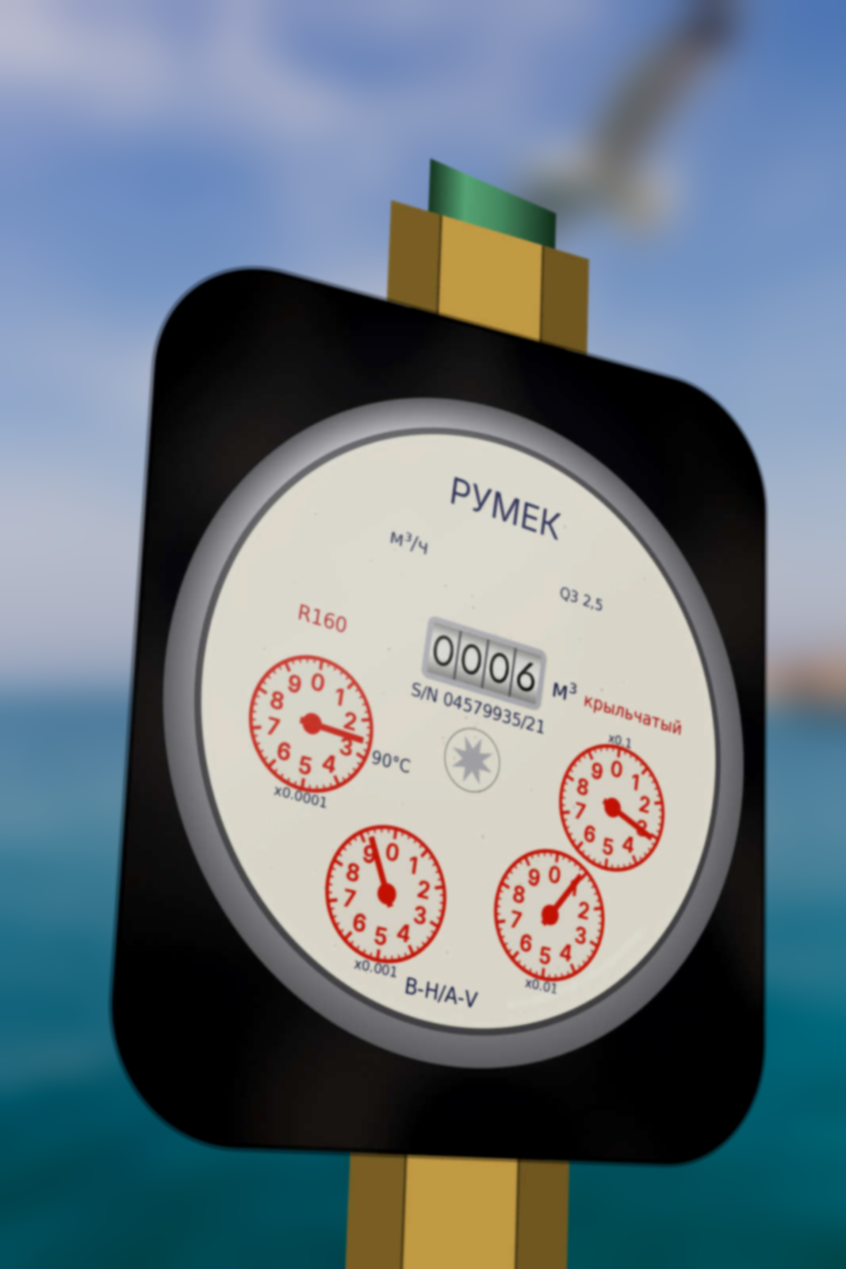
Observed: 6.3092 m³
